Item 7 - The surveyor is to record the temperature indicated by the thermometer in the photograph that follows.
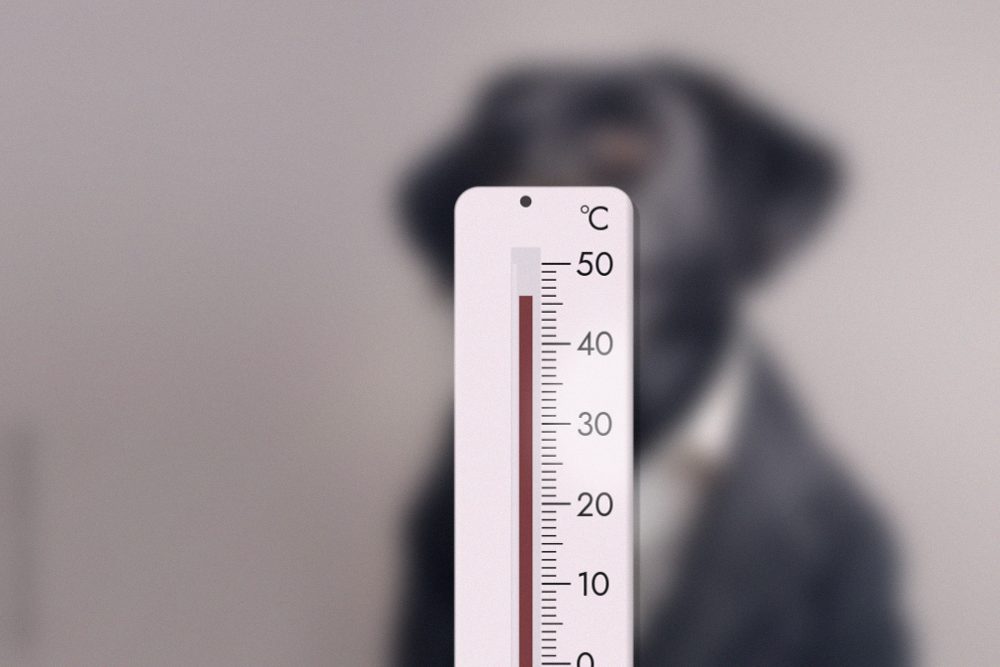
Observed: 46 °C
